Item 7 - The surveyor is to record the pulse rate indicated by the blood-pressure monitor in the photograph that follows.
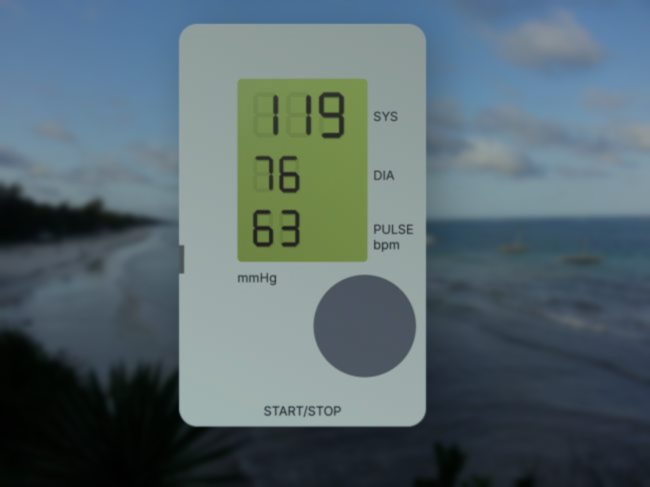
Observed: 63 bpm
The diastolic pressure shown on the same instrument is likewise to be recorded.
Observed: 76 mmHg
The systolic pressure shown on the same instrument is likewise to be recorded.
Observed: 119 mmHg
